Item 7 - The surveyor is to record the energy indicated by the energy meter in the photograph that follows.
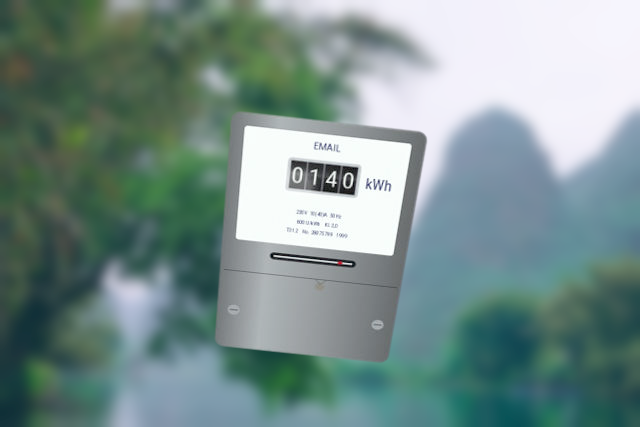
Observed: 140 kWh
